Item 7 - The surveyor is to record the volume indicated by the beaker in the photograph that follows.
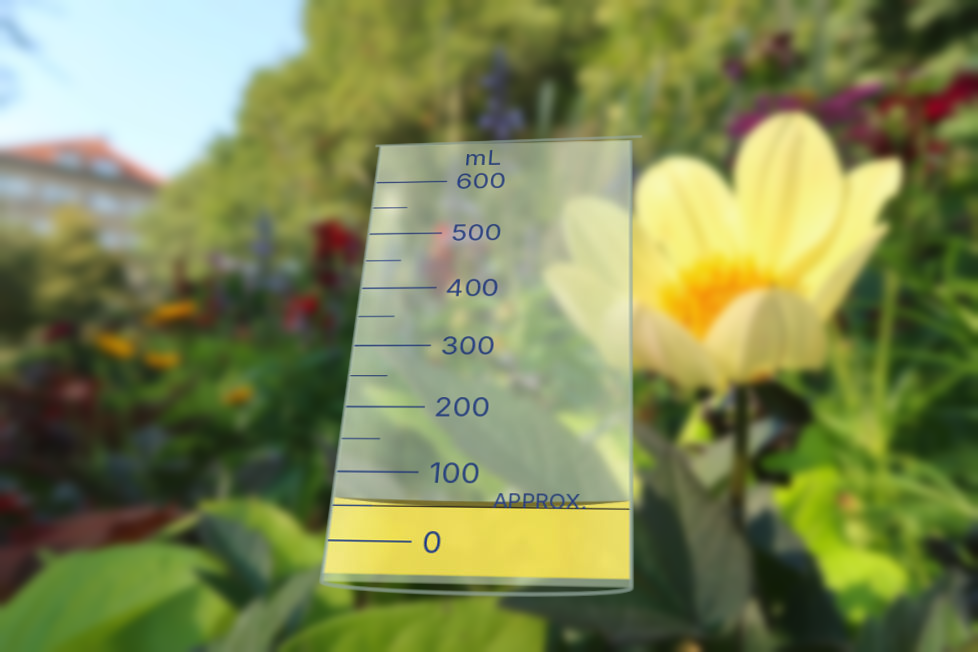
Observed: 50 mL
